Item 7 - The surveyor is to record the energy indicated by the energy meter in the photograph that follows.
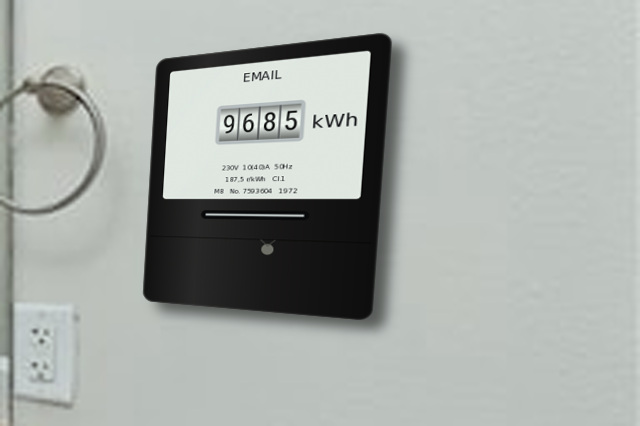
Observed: 9685 kWh
